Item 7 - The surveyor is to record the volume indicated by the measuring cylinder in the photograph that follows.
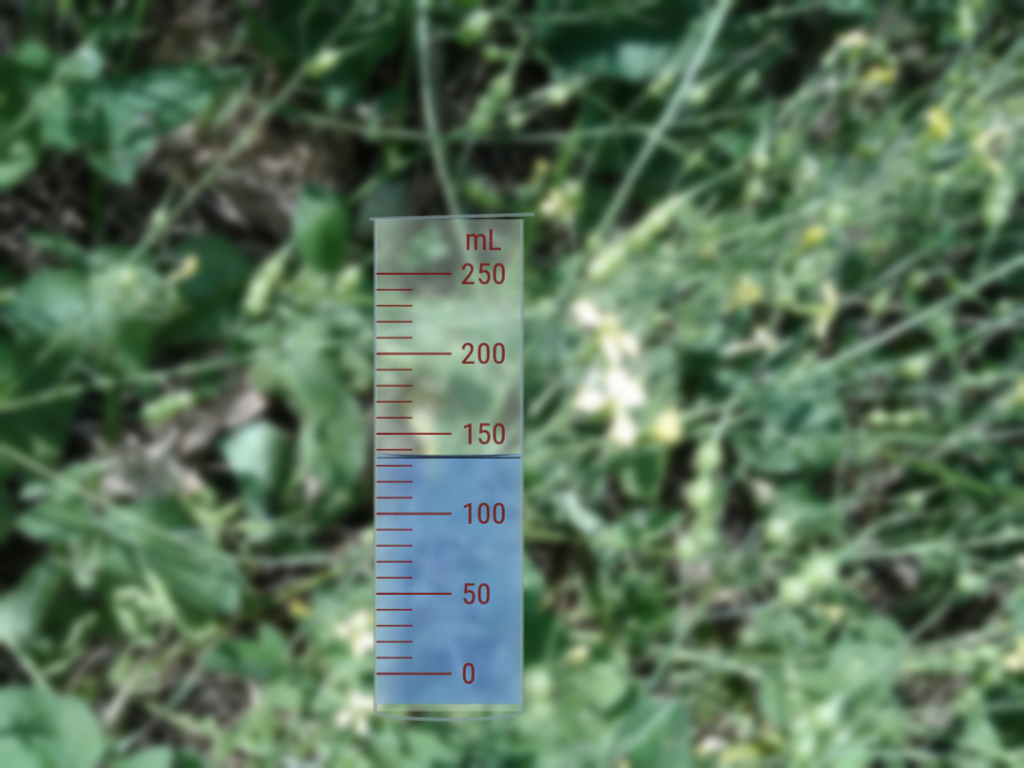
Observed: 135 mL
